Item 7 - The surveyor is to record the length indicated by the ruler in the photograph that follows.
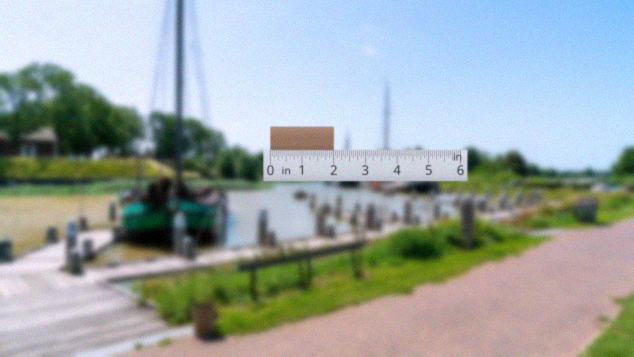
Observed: 2 in
